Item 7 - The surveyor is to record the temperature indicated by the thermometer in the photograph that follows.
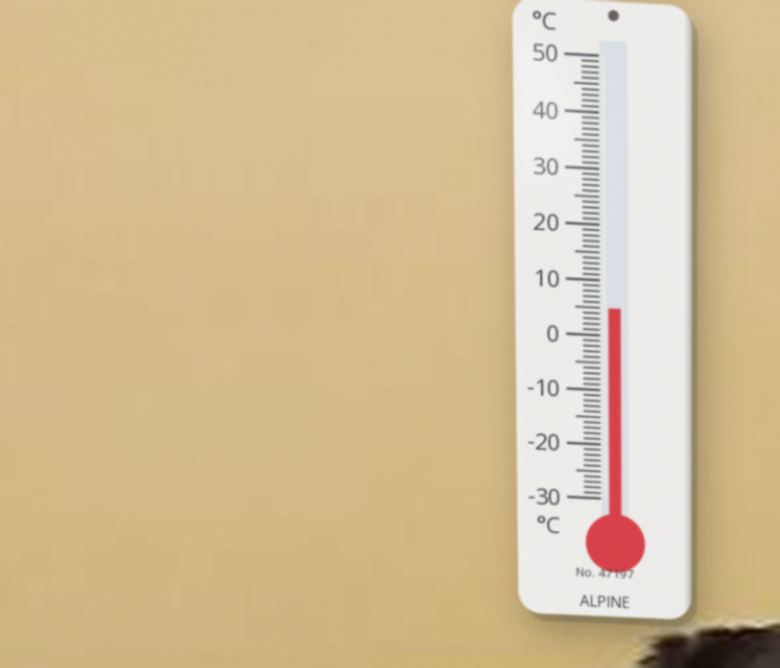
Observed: 5 °C
